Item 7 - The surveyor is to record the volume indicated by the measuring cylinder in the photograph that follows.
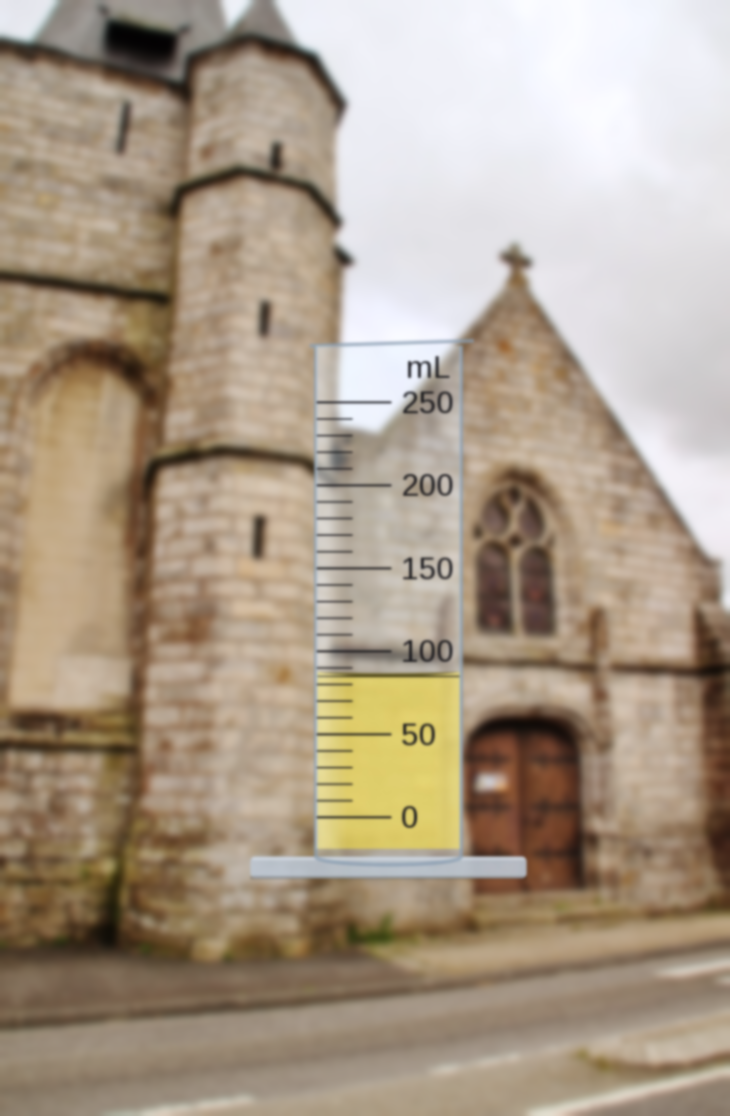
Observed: 85 mL
